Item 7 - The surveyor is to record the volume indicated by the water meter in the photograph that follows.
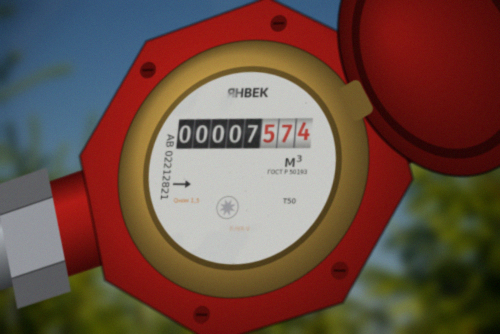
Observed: 7.574 m³
